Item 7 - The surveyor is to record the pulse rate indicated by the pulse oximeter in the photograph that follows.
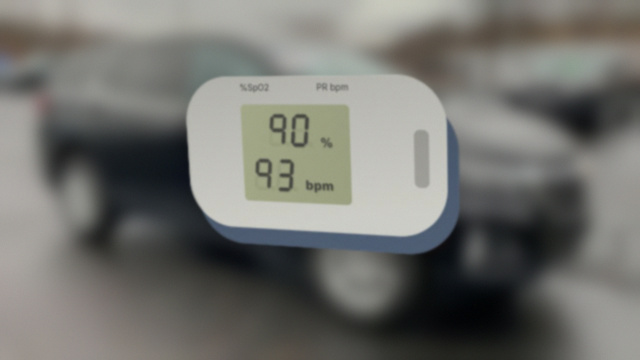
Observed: 93 bpm
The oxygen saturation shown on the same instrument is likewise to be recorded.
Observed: 90 %
